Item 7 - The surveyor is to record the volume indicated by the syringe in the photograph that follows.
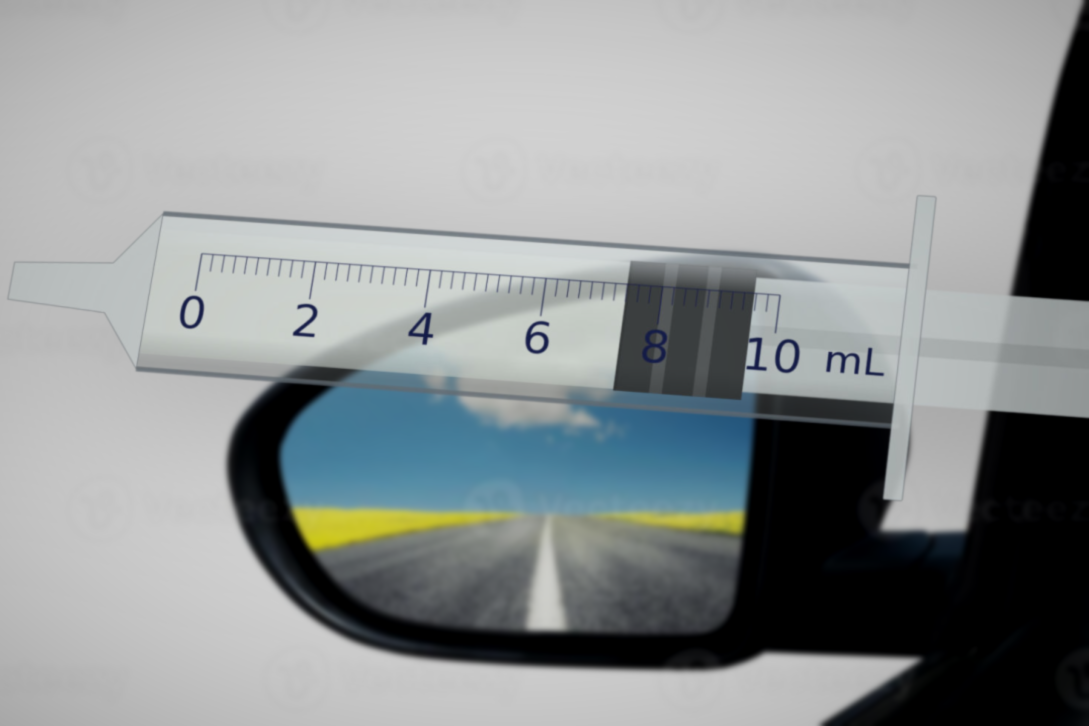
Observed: 7.4 mL
